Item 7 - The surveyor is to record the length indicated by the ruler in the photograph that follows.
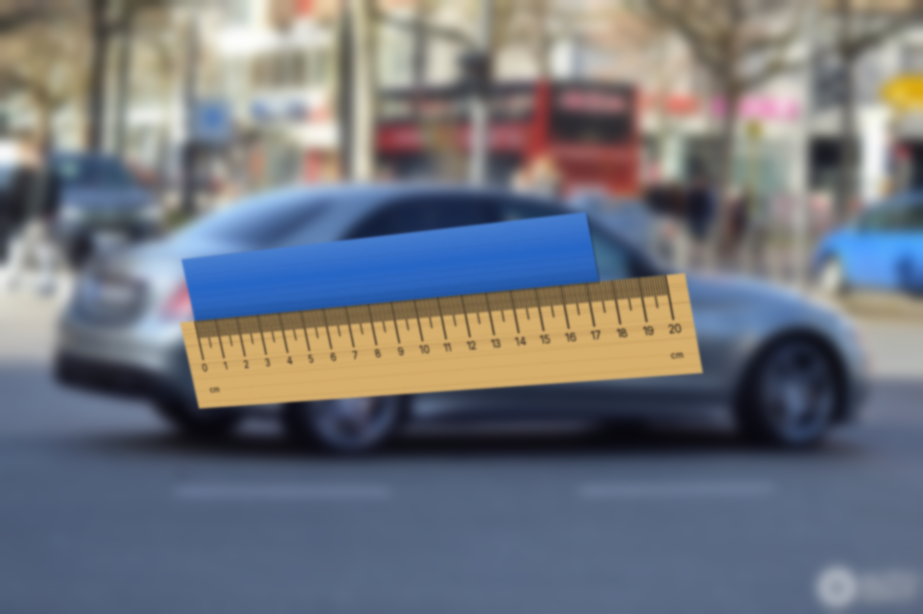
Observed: 17.5 cm
